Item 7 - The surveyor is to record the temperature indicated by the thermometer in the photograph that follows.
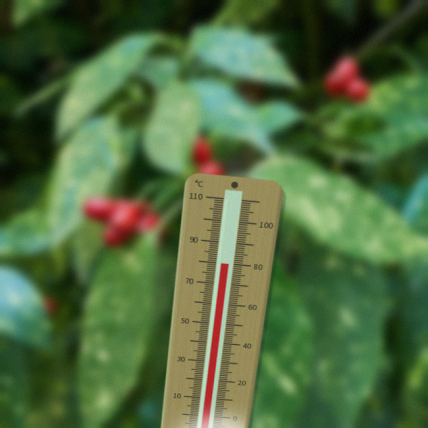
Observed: 80 °C
